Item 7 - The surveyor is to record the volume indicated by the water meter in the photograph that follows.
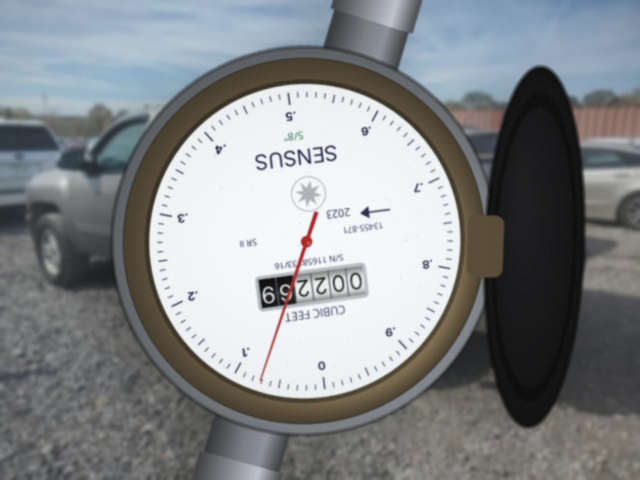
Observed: 2269.07 ft³
